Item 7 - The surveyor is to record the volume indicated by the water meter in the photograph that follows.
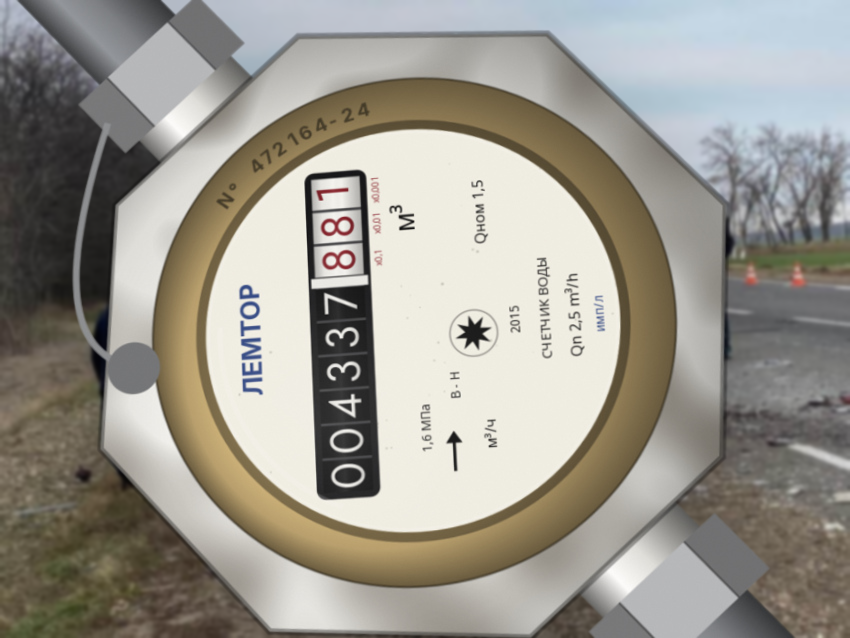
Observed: 4337.881 m³
